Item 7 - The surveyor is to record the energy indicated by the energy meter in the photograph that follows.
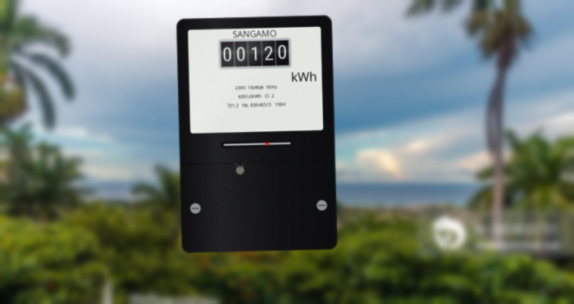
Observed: 120 kWh
